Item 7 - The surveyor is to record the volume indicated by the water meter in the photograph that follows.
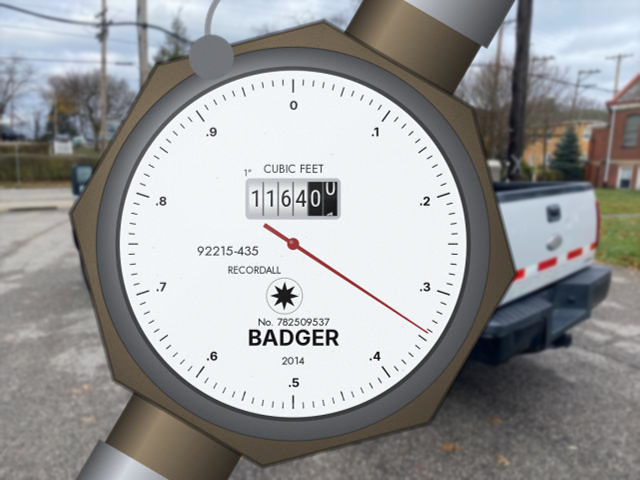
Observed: 116400.34 ft³
